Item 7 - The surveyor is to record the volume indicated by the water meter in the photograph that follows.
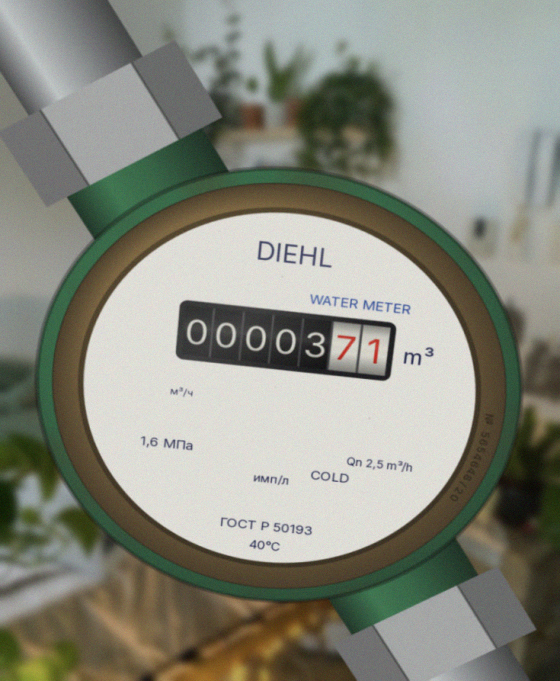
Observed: 3.71 m³
